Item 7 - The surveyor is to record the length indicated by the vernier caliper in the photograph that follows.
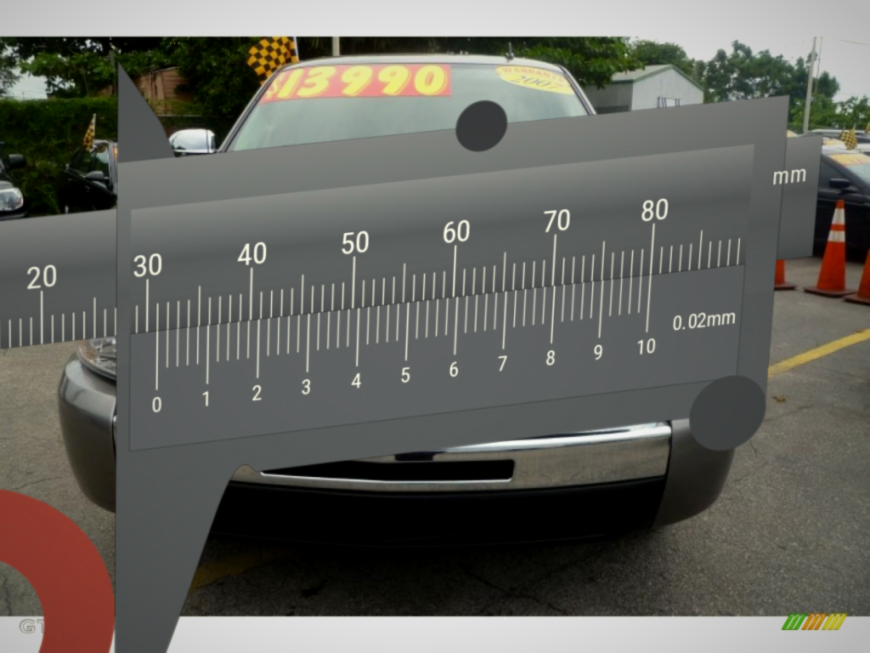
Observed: 31.0 mm
